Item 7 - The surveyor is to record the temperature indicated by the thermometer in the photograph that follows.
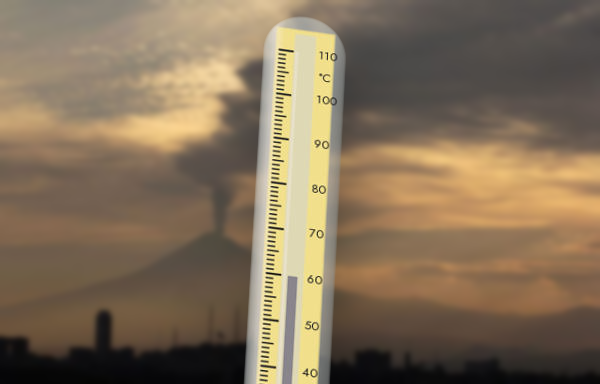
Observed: 60 °C
